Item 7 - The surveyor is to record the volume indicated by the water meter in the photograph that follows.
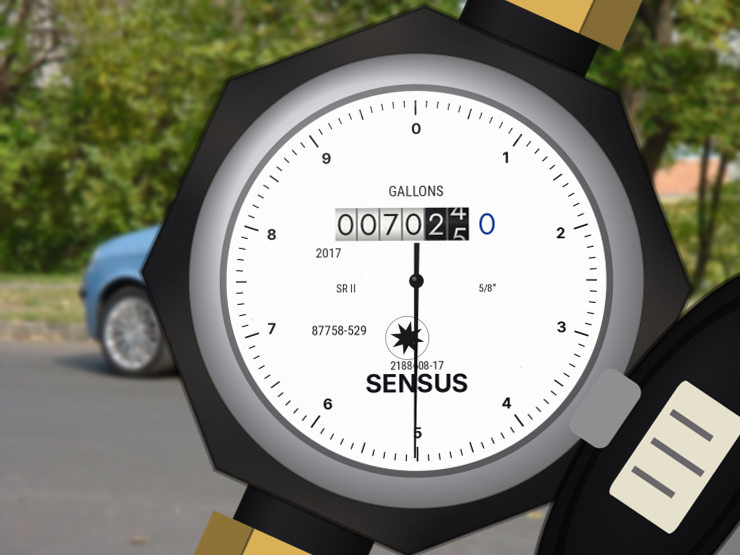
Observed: 70245.0 gal
